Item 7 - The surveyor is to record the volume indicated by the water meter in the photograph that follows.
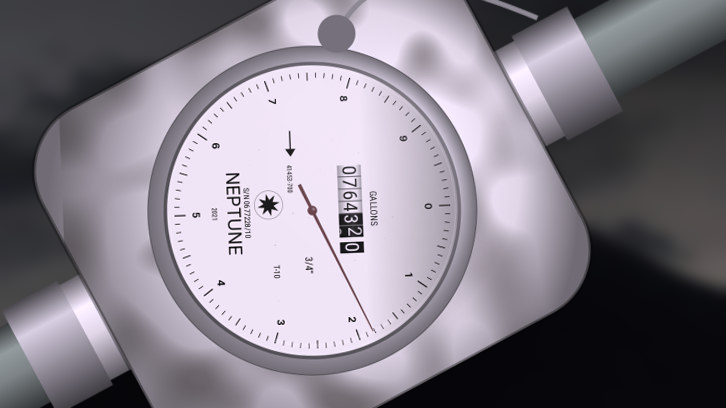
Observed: 764321.8 gal
